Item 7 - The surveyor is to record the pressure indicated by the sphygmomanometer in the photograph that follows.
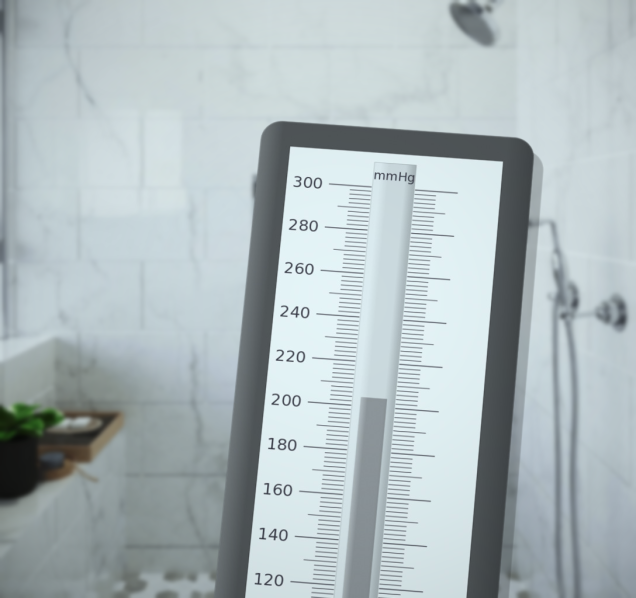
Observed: 204 mmHg
